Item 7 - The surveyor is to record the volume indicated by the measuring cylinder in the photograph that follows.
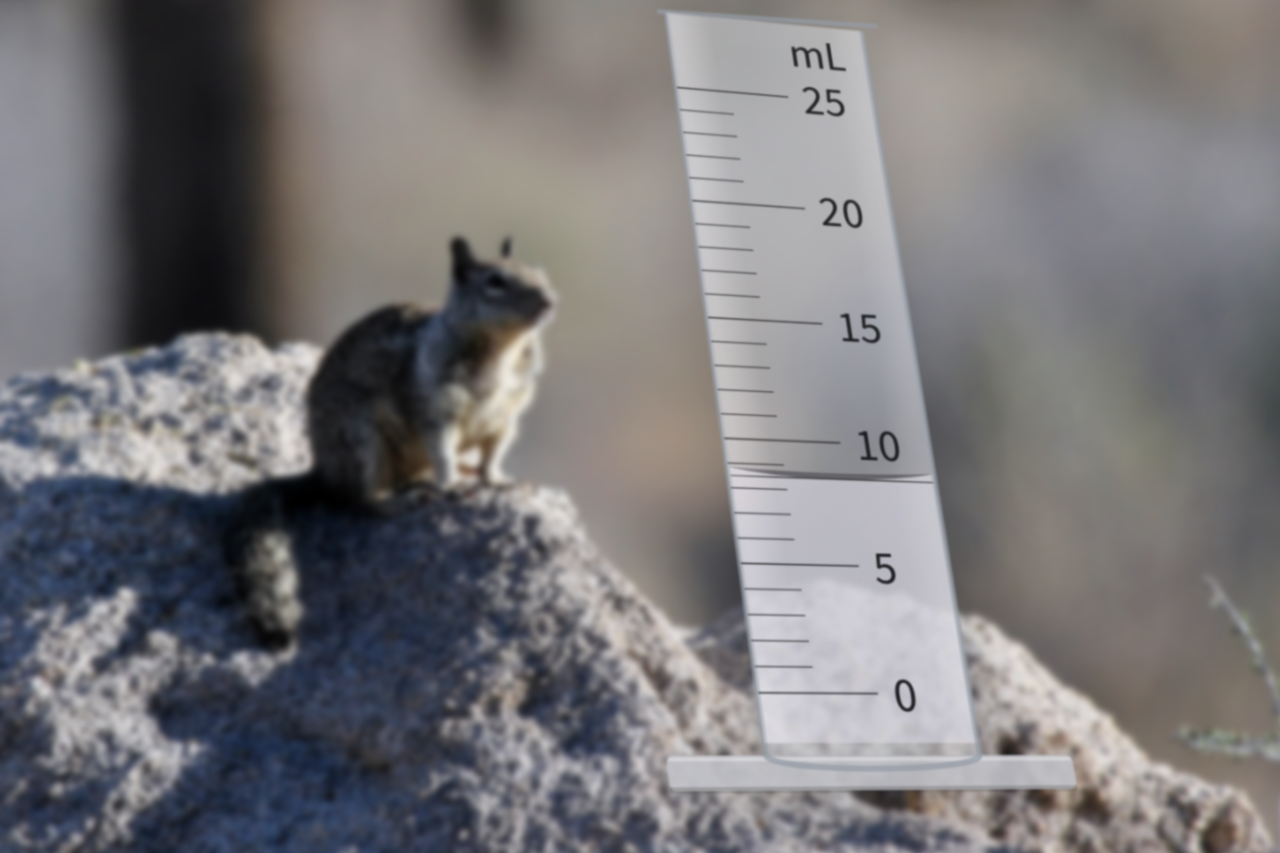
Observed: 8.5 mL
